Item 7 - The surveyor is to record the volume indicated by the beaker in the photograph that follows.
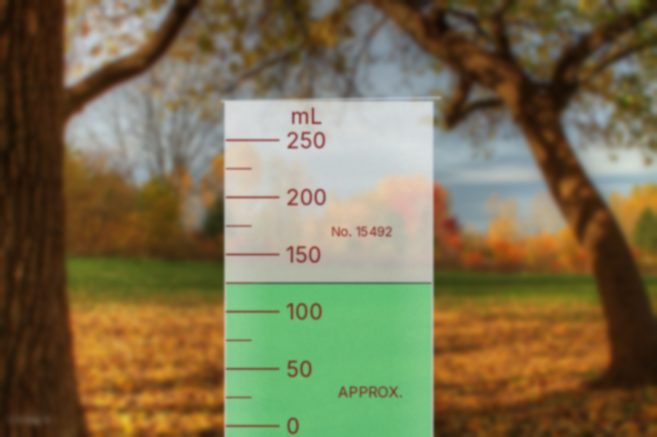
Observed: 125 mL
